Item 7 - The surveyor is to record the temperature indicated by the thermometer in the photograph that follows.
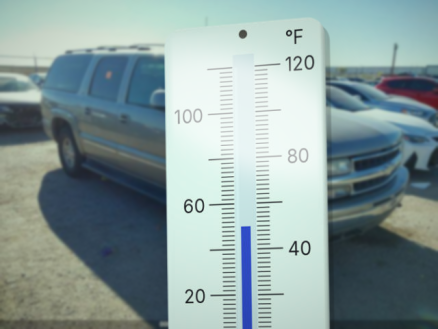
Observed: 50 °F
